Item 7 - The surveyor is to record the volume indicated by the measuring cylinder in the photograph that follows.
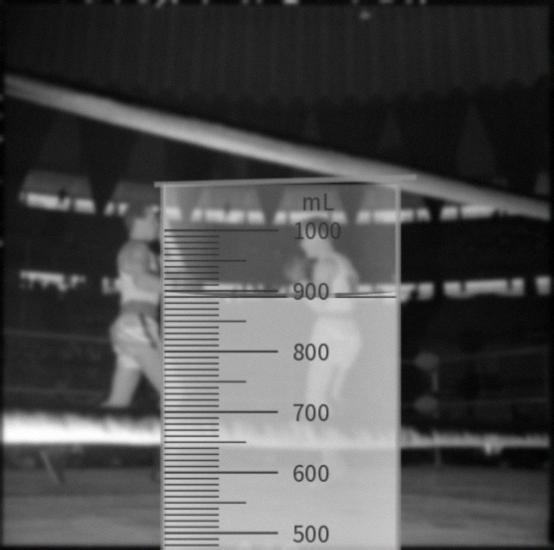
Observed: 890 mL
